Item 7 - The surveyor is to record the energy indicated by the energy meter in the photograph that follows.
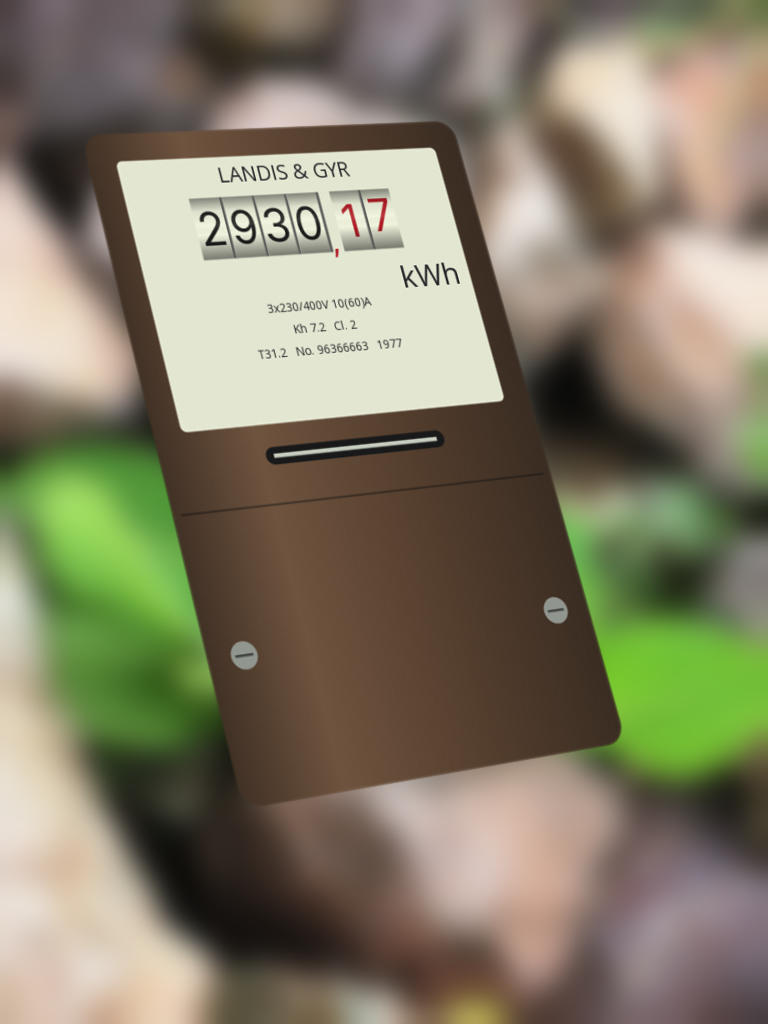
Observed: 2930.17 kWh
